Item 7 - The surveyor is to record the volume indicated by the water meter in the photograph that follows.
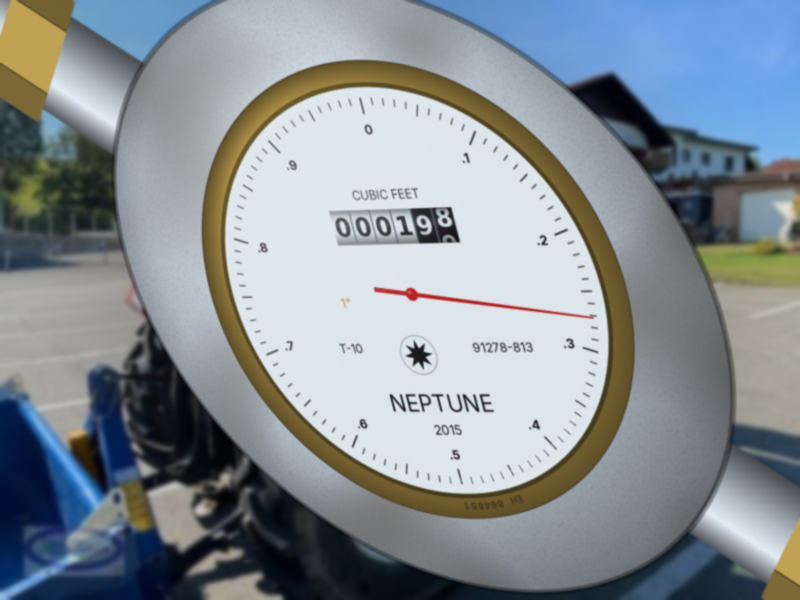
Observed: 198.27 ft³
